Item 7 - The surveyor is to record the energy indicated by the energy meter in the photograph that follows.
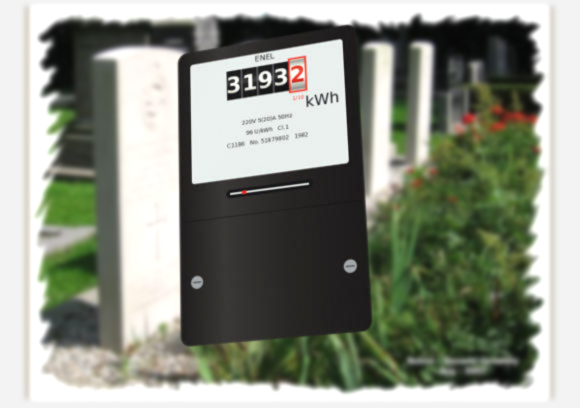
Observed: 3193.2 kWh
